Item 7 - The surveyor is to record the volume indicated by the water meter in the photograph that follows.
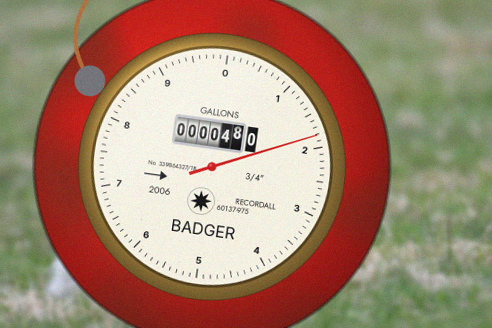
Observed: 481.8 gal
